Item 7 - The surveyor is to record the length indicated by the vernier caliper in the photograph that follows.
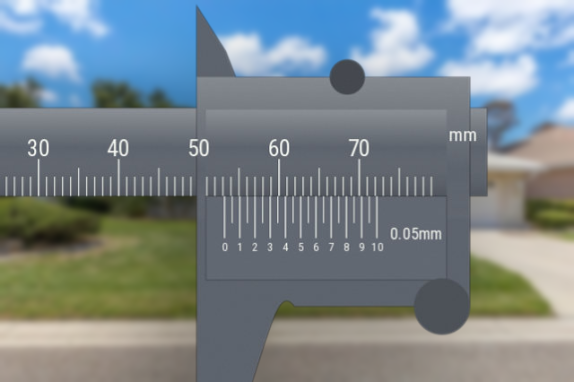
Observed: 53.2 mm
